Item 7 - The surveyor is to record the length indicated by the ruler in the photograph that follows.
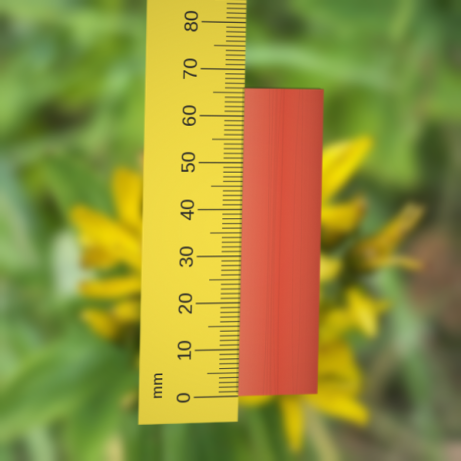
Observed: 66 mm
